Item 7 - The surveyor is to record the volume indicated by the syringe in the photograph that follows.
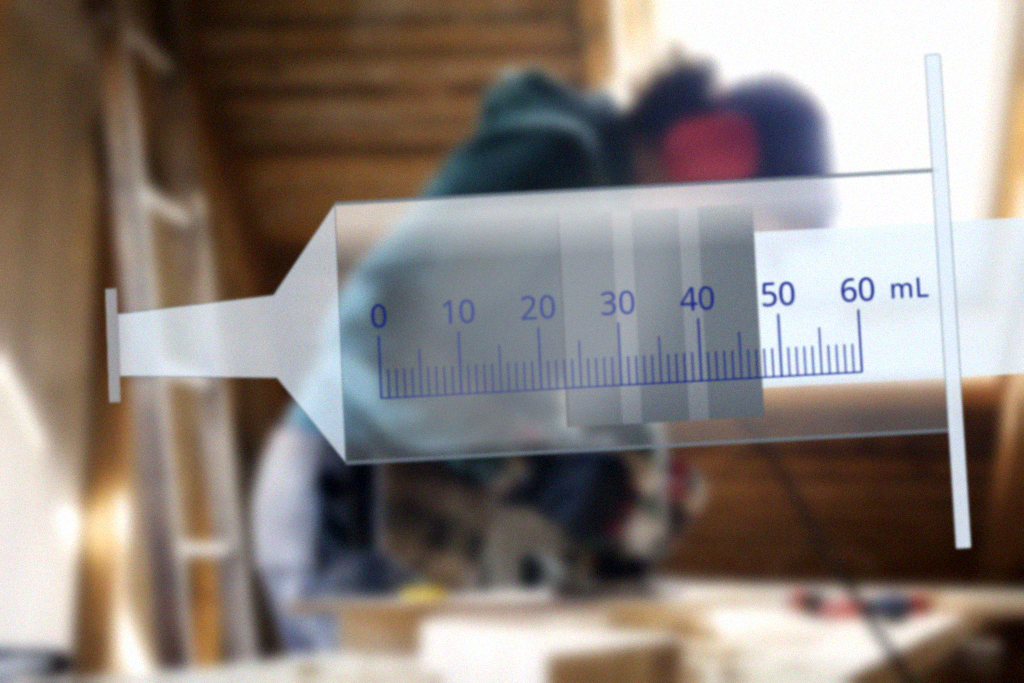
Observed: 23 mL
